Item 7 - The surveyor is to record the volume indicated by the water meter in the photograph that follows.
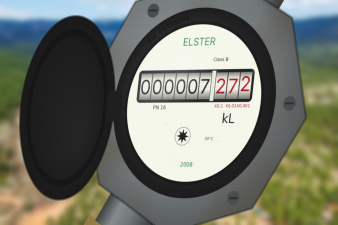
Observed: 7.272 kL
